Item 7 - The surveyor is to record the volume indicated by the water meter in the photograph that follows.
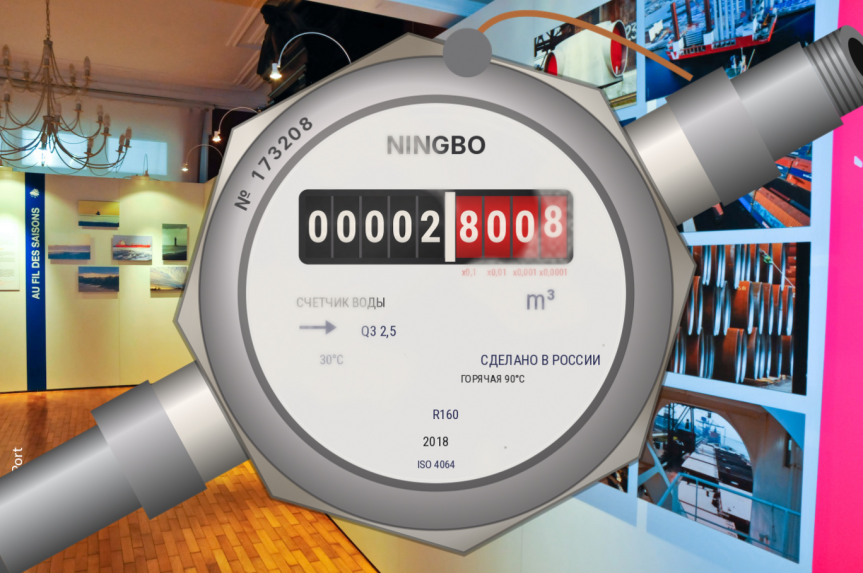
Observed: 2.8008 m³
